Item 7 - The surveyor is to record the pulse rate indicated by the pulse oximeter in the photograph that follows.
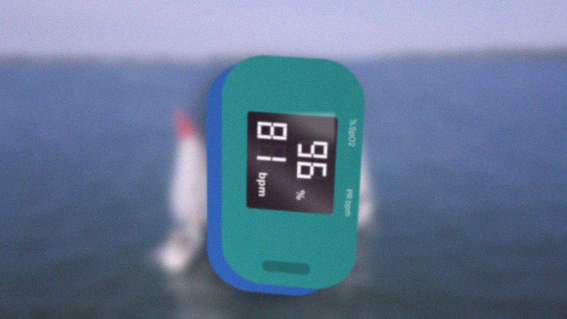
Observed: 81 bpm
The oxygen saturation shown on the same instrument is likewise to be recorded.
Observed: 96 %
